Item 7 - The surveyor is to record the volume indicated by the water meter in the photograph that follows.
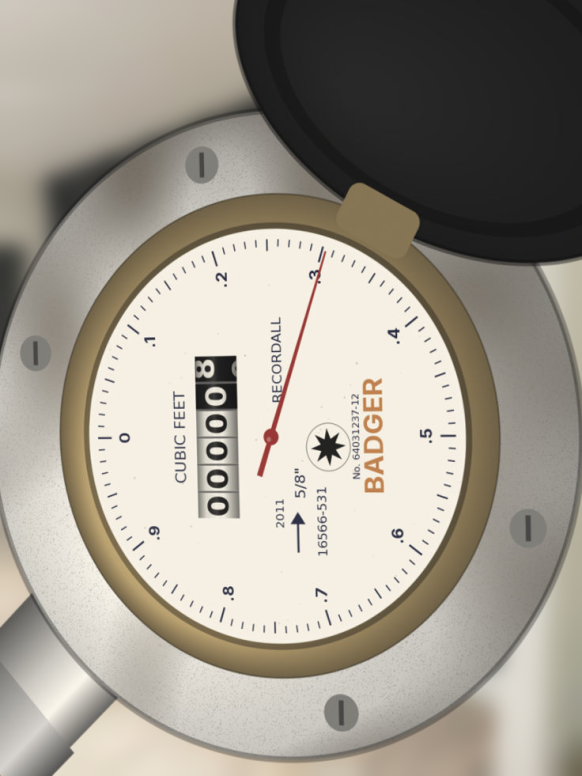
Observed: 8.30 ft³
